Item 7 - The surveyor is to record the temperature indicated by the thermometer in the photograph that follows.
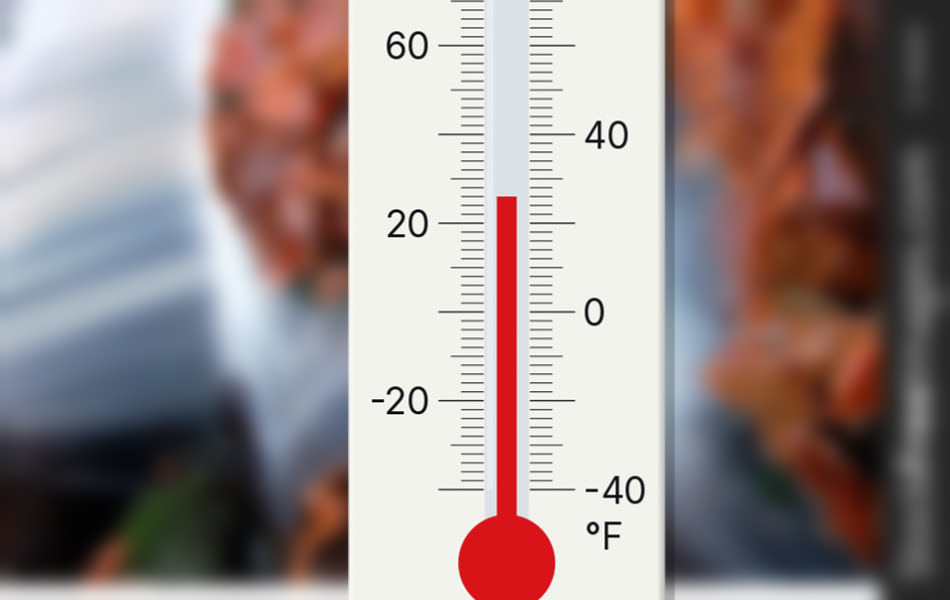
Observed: 26 °F
